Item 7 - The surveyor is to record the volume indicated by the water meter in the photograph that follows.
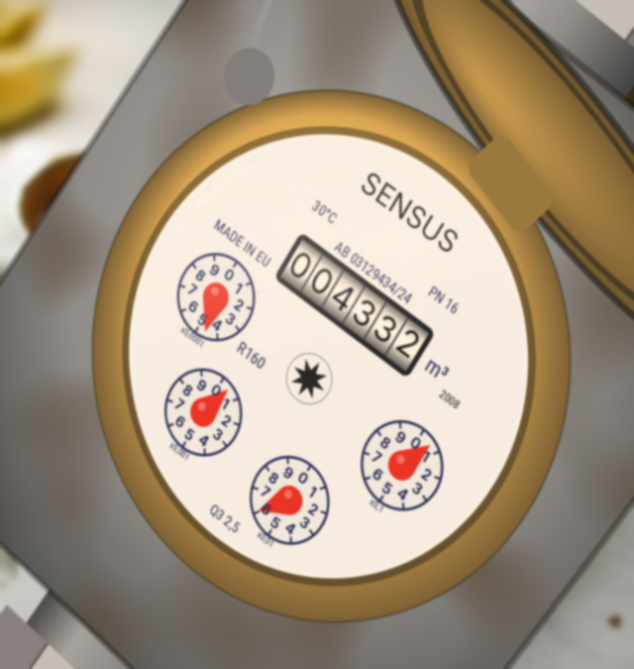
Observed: 4332.0604 m³
